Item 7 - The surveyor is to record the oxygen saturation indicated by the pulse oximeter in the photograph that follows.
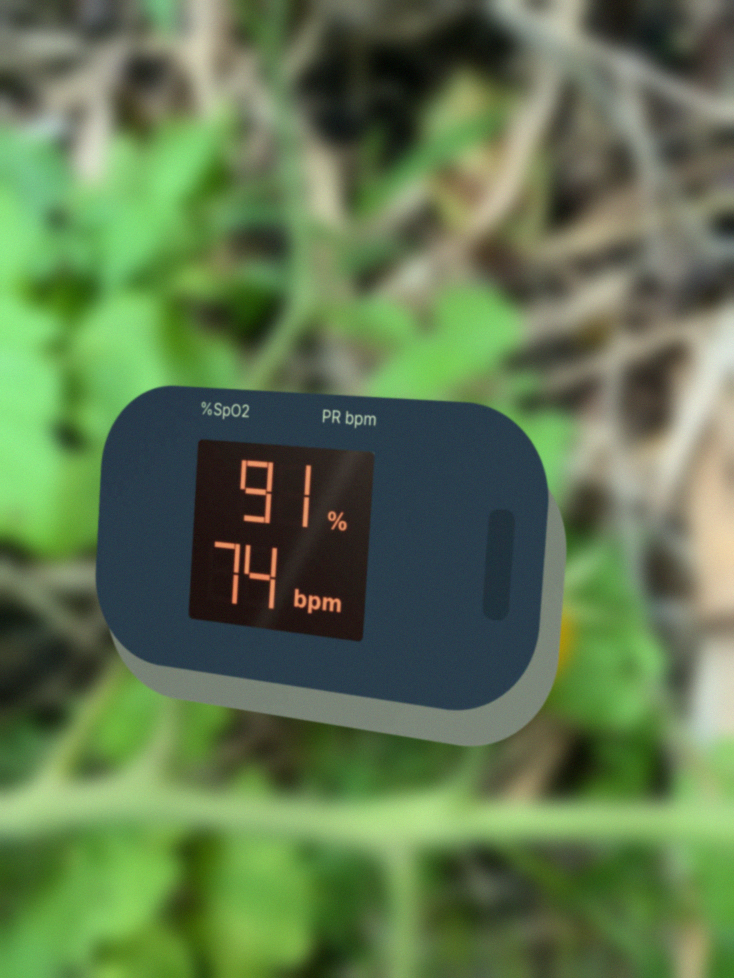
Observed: 91 %
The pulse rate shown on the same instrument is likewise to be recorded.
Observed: 74 bpm
